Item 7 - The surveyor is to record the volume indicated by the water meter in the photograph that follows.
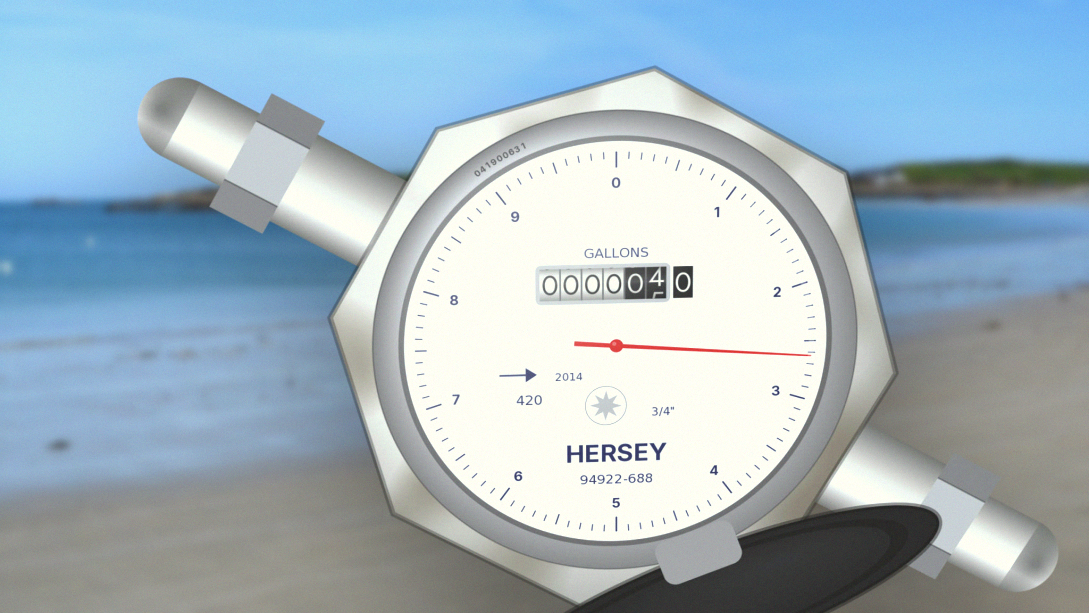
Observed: 42.6 gal
